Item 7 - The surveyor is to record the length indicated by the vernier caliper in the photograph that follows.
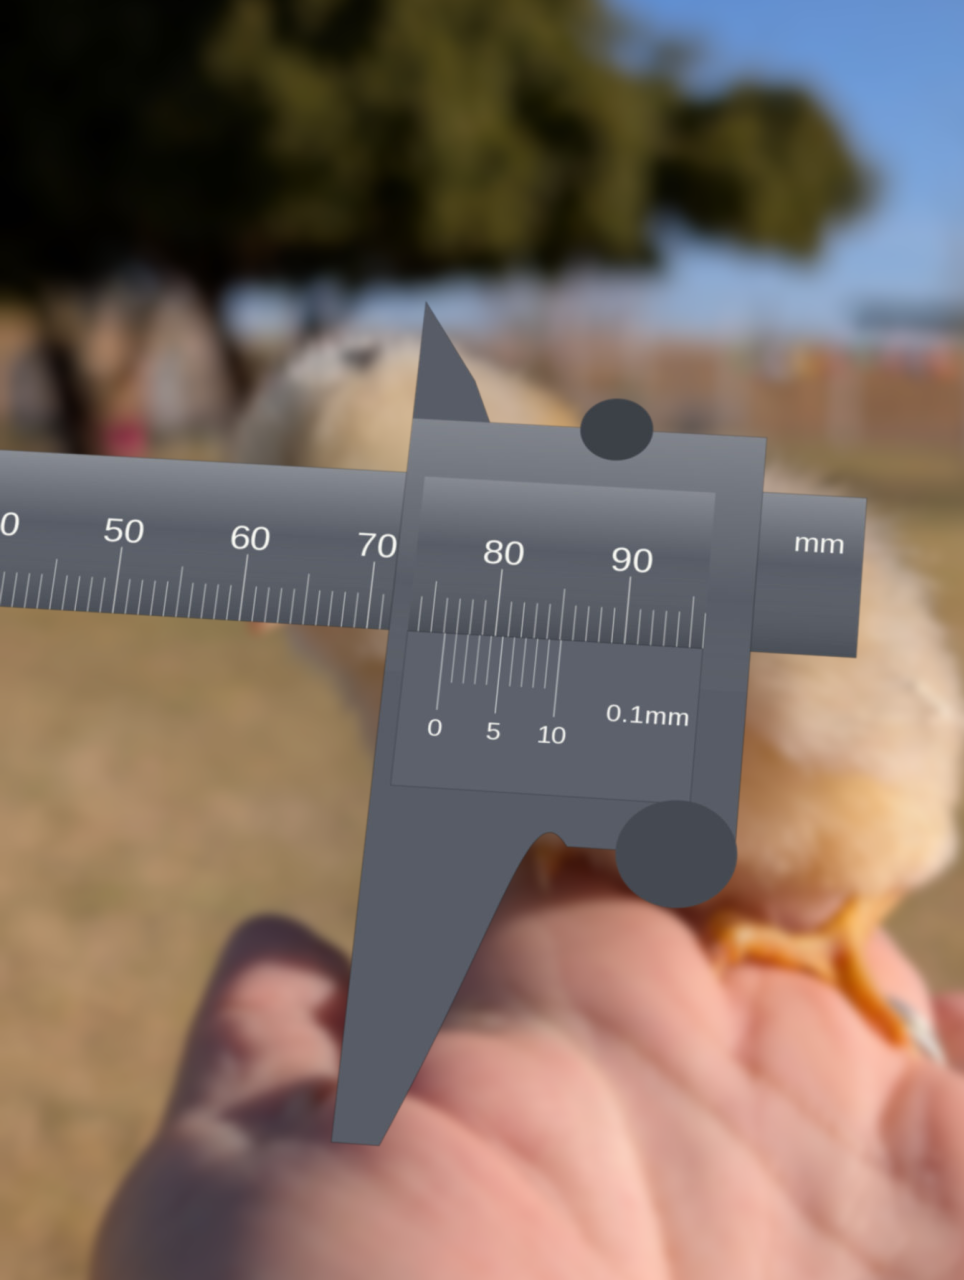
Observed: 76.1 mm
